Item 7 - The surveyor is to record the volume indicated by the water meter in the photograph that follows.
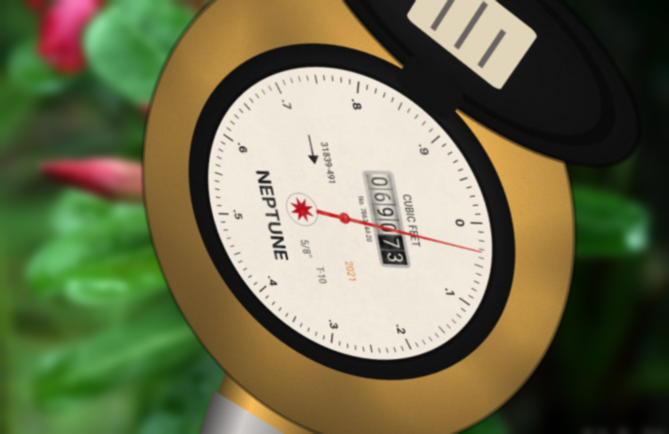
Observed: 69073.03 ft³
